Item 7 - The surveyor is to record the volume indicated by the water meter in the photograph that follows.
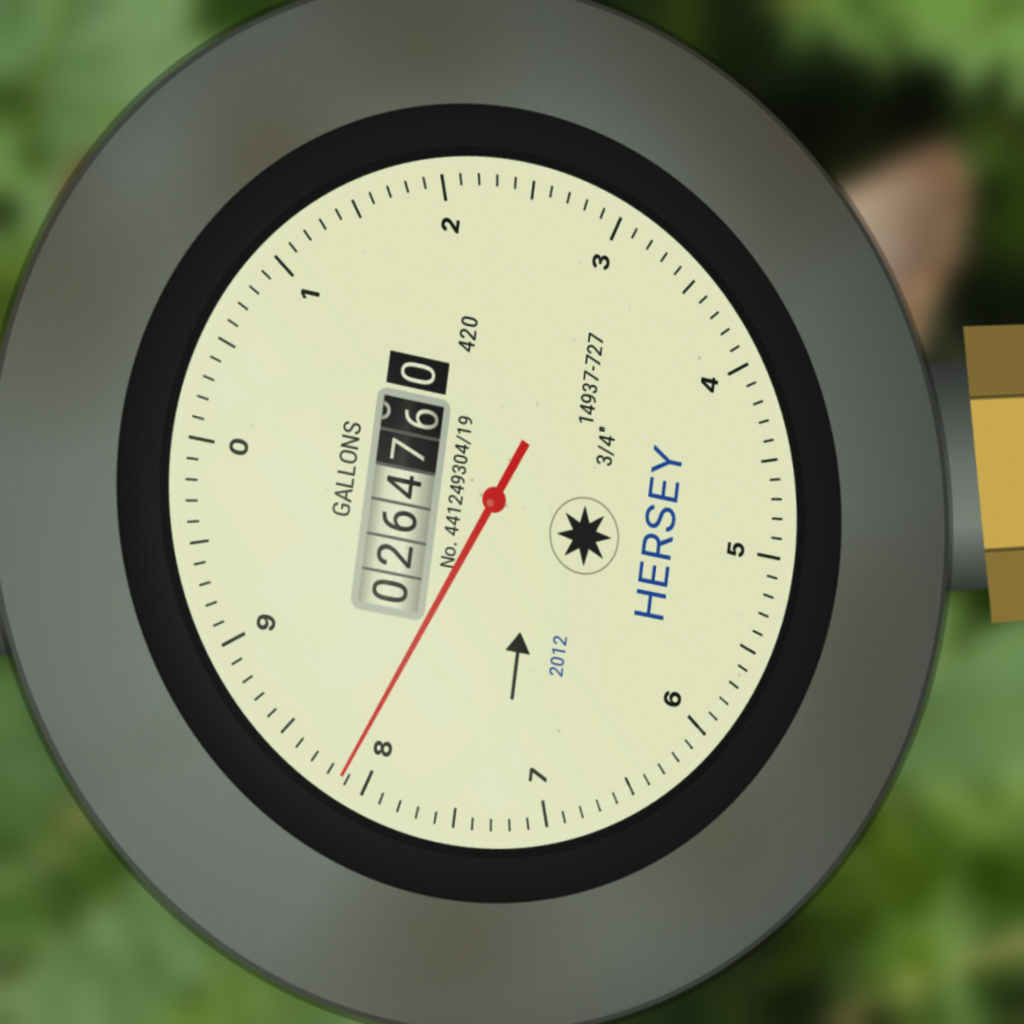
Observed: 264758.1 gal
